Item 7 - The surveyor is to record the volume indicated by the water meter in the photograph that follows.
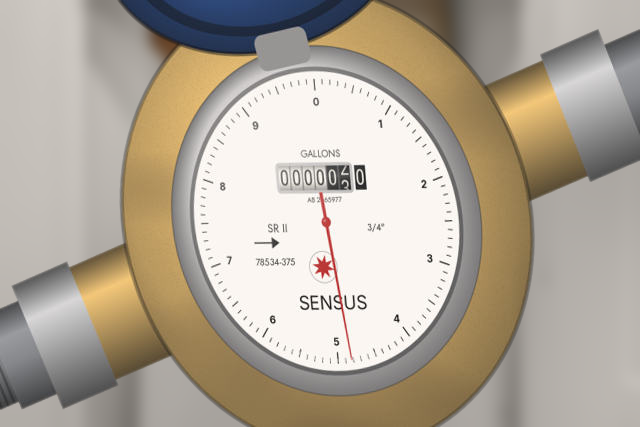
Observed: 24.8 gal
